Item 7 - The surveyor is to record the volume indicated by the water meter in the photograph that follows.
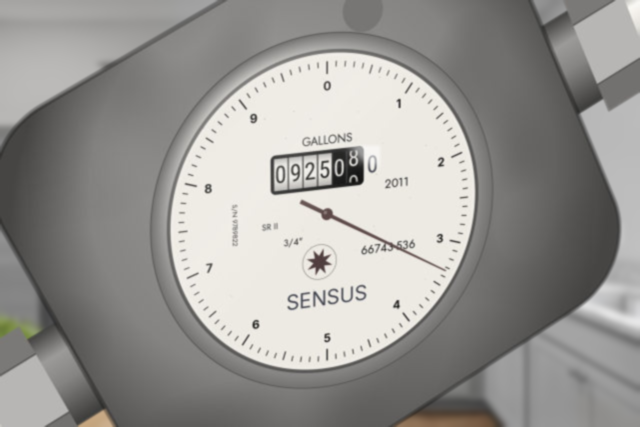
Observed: 925083.3 gal
